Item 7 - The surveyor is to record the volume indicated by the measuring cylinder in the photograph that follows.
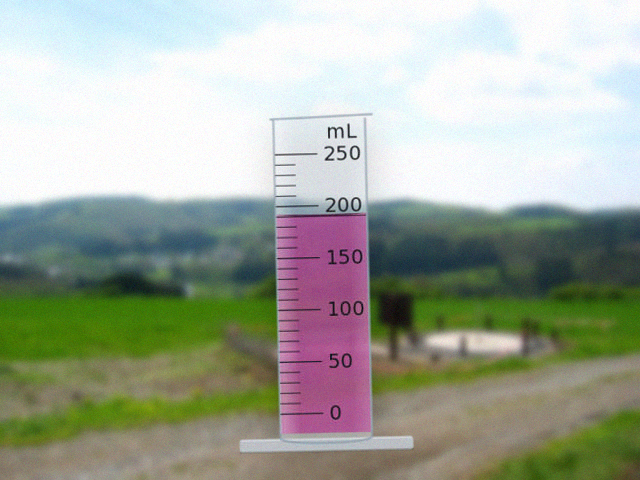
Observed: 190 mL
